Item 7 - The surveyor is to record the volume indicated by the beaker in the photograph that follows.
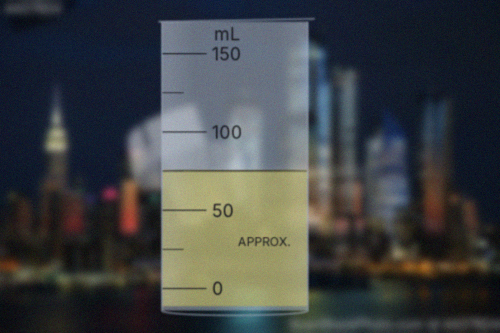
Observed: 75 mL
